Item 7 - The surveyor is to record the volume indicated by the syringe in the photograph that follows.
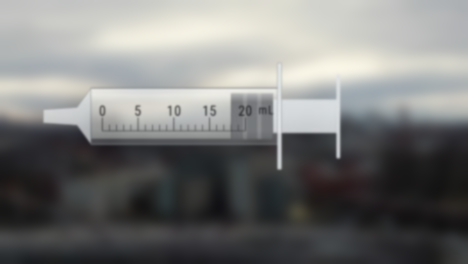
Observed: 18 mL
